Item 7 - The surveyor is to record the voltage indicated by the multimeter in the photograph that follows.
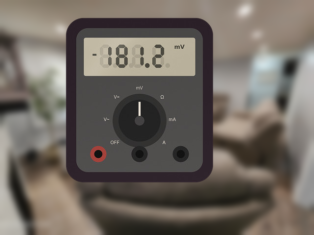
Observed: -181.2 mV
